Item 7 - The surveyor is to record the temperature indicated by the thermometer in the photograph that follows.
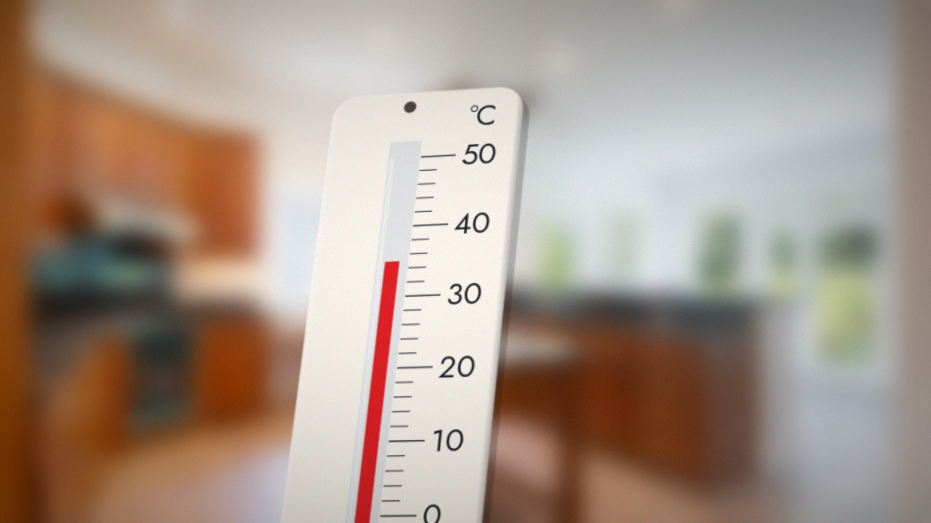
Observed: 35 °C
